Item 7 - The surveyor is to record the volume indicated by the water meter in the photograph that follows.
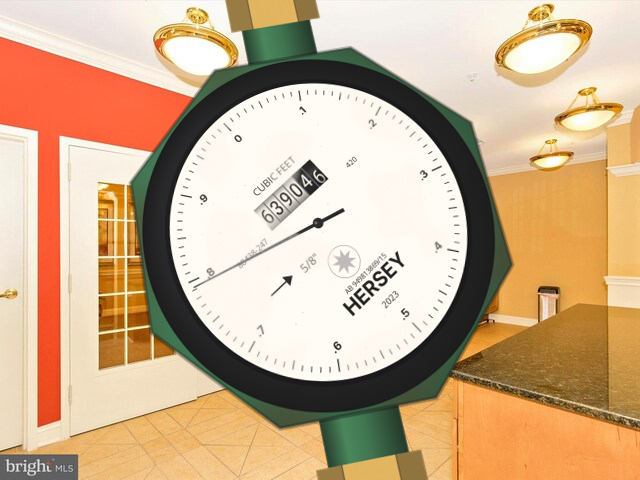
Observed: 639045.79 ft³
